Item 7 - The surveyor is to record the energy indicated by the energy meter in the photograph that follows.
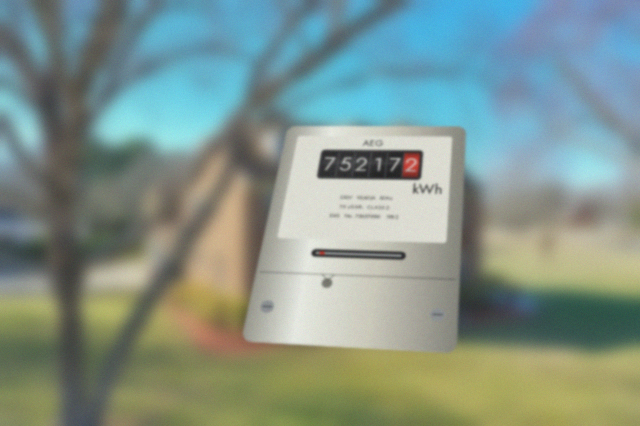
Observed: 75217.2 kWh
